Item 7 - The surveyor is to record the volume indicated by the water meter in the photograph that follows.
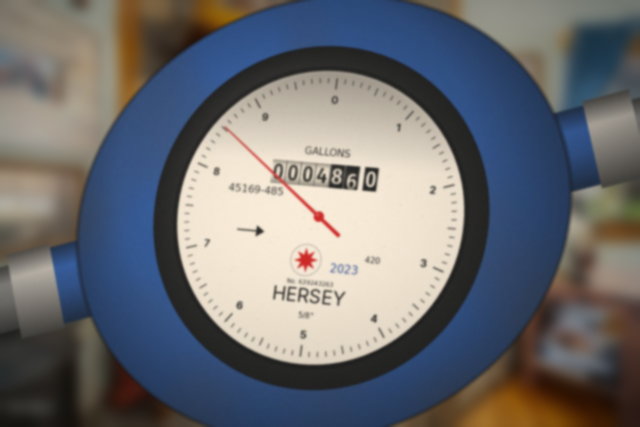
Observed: 4858.5 gal
